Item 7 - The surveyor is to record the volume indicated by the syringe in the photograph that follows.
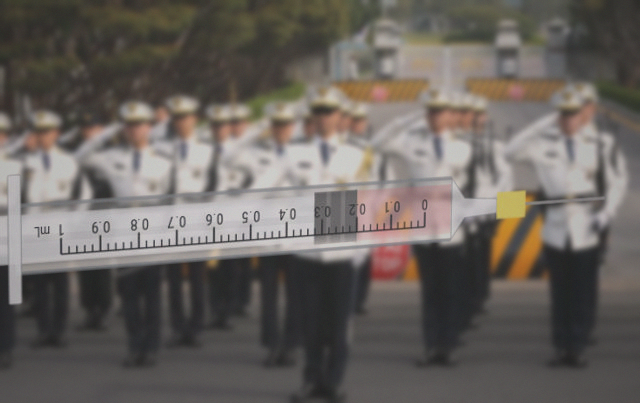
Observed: 0.2 mL
